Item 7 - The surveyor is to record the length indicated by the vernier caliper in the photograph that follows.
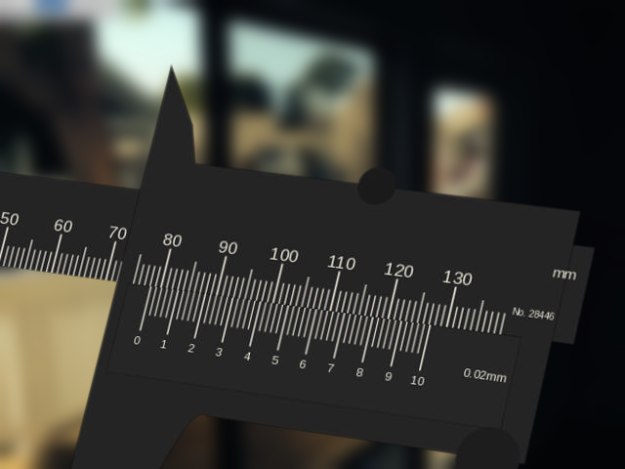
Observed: 78.2 mm
